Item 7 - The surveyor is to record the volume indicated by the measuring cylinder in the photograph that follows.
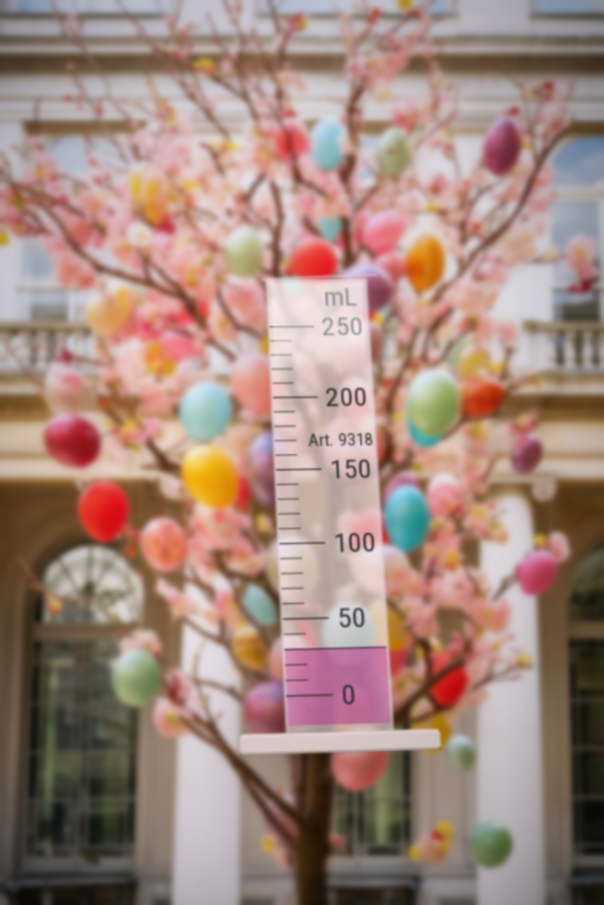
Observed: 30 mL
